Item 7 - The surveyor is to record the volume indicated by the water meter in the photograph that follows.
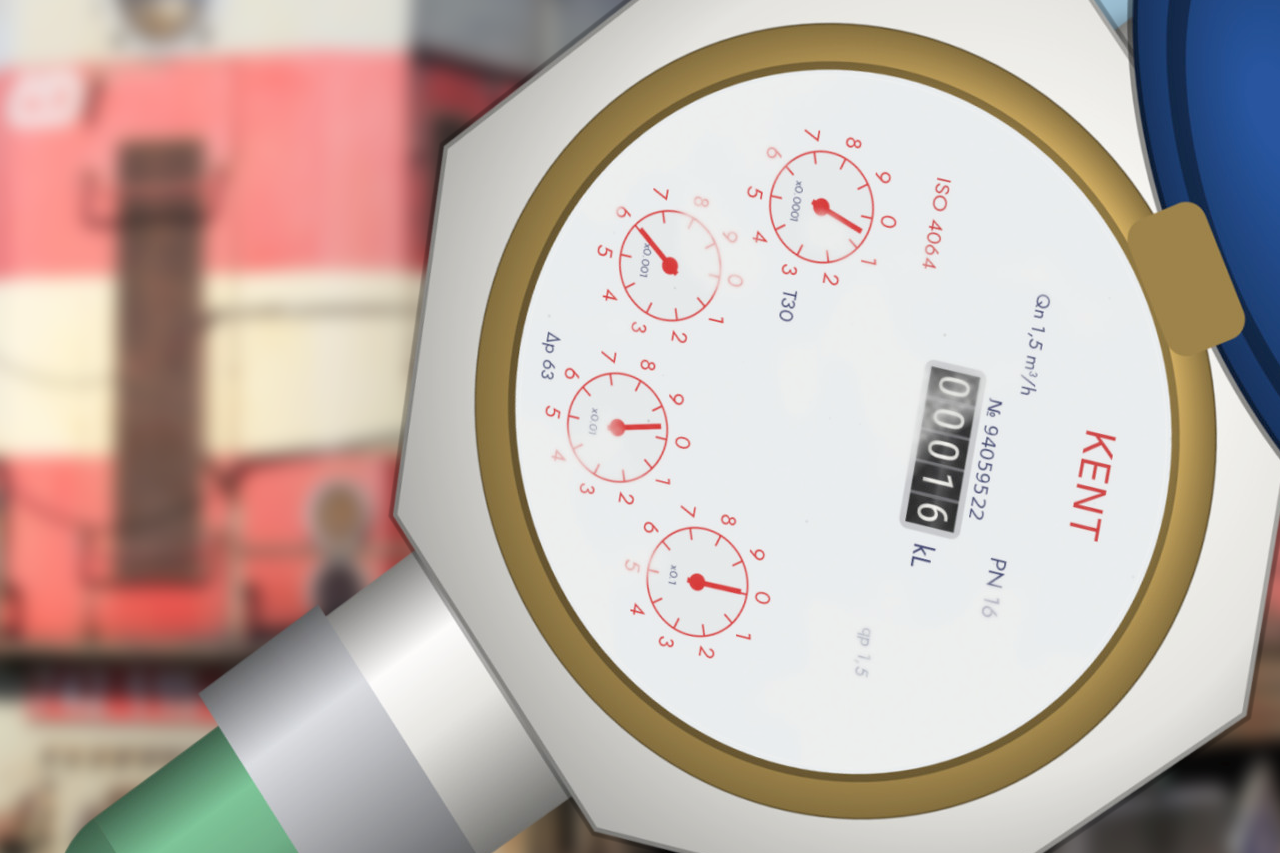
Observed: 15.9960 kL
